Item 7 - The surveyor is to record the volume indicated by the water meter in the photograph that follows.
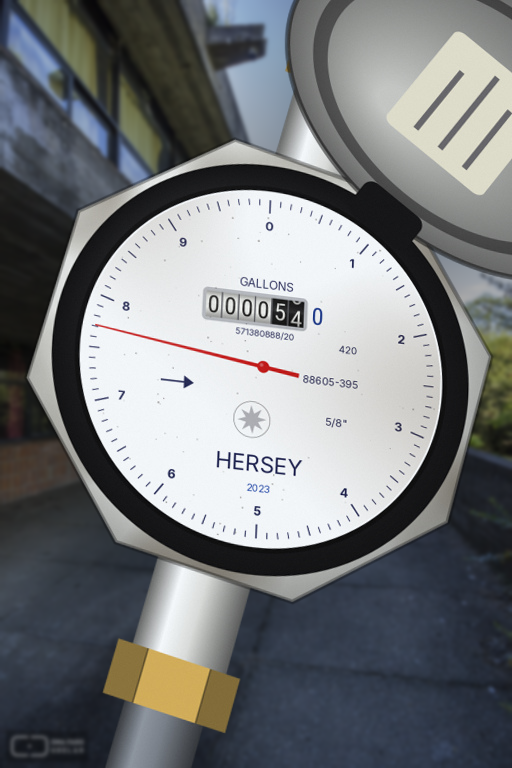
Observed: 537.7 gal
